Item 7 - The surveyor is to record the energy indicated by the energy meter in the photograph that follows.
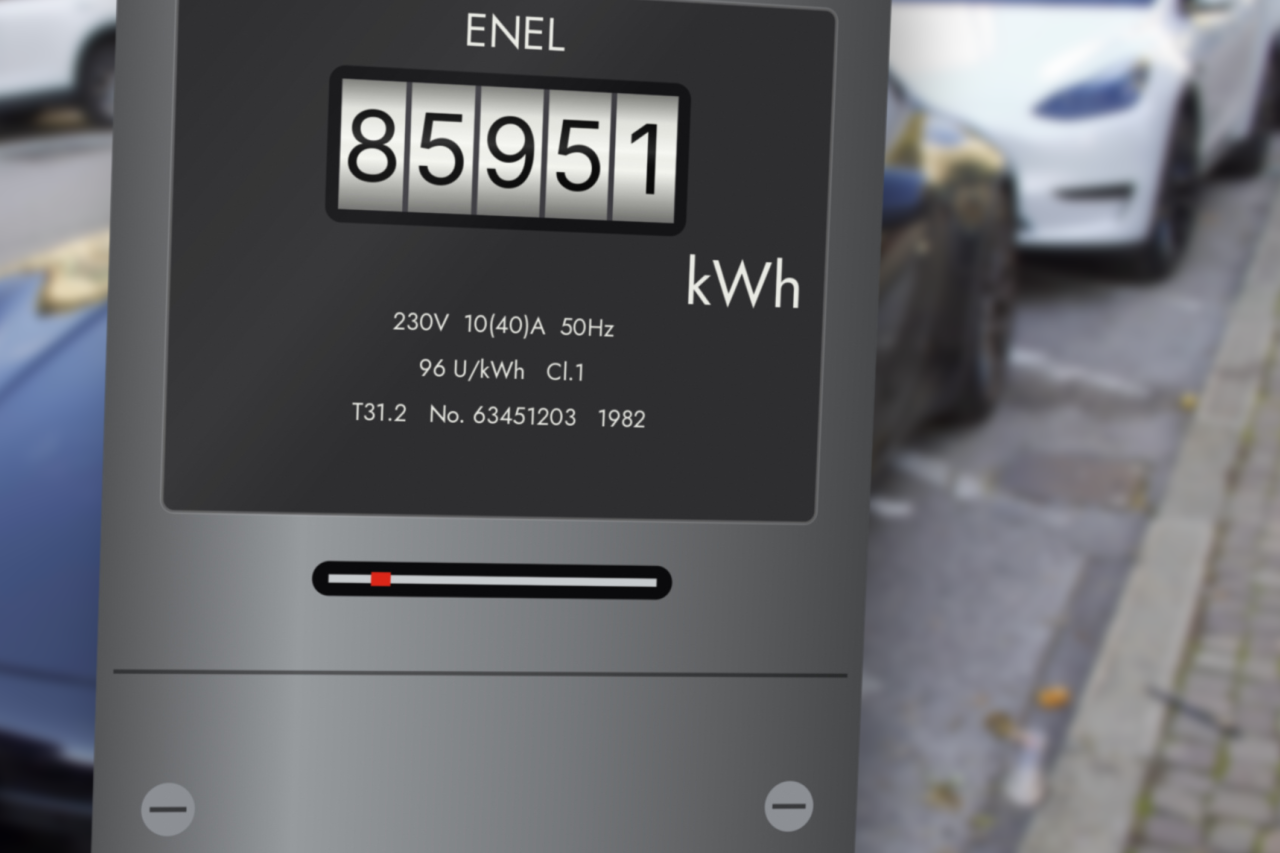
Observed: 85951 kWh
